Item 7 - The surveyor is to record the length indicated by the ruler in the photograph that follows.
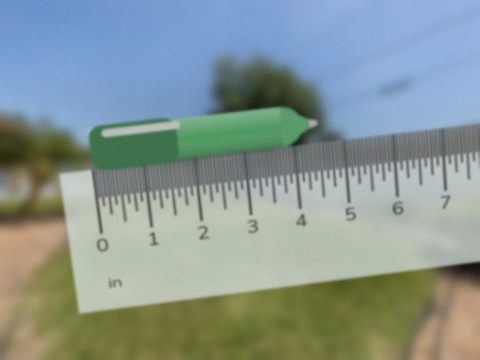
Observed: 4.5 in
